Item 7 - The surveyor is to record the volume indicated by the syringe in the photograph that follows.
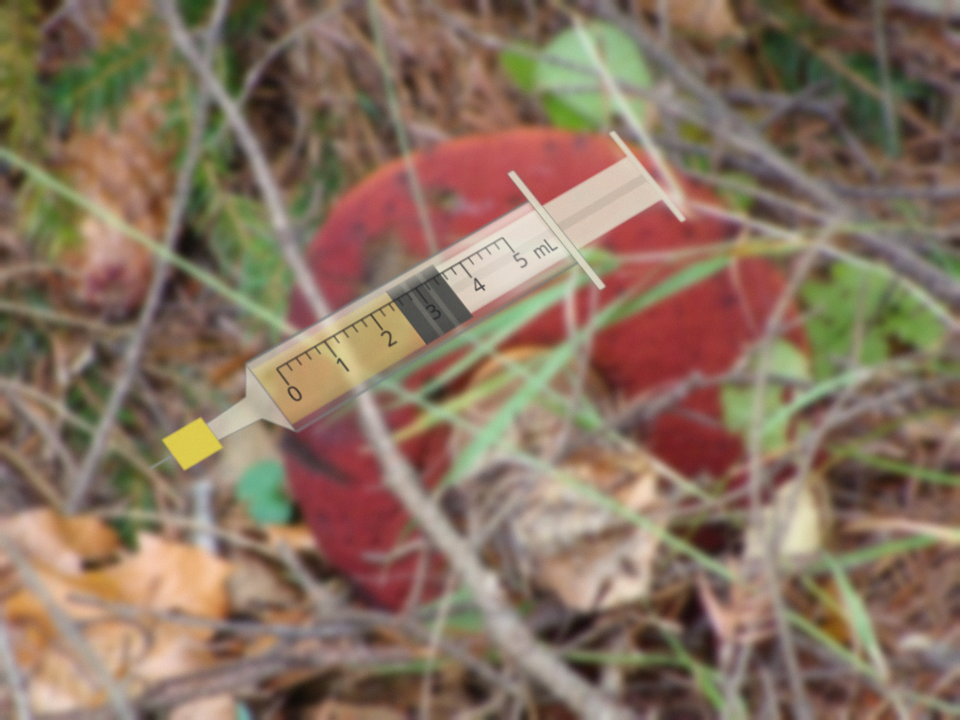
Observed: 2.5 mL
